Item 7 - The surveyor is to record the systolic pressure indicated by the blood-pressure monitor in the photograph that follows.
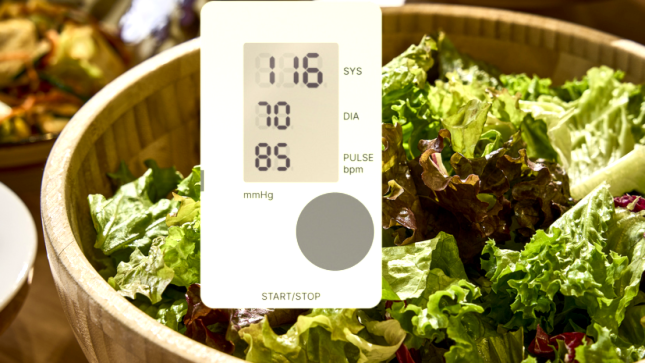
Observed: 116 mmHg
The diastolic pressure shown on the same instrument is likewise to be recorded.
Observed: 70 mmHg
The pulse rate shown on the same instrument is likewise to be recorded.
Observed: 85 bpm
